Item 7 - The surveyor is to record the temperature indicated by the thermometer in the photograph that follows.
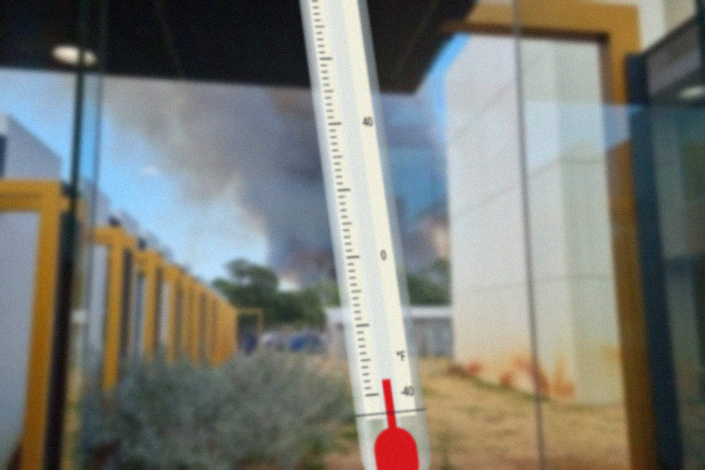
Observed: -36 °F
